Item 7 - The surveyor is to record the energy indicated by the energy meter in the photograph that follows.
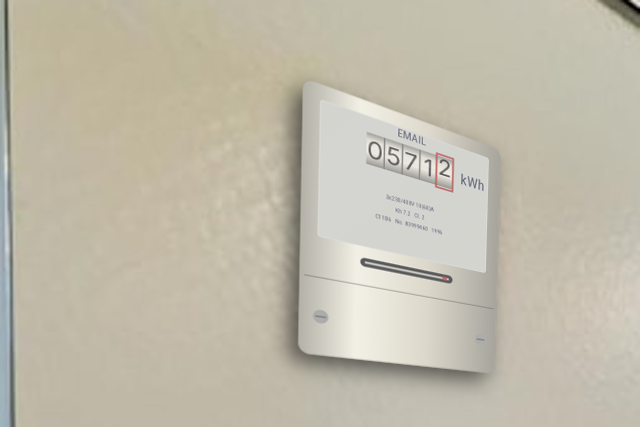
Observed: 571.2 kWh
